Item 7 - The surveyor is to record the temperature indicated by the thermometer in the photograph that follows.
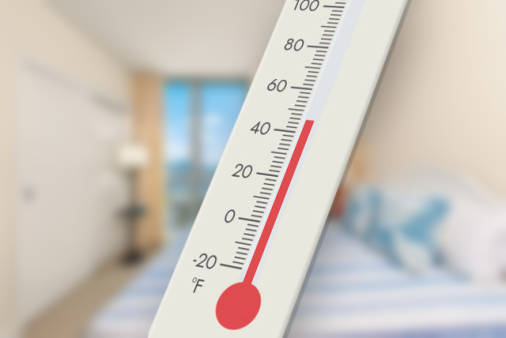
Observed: 46 °F
